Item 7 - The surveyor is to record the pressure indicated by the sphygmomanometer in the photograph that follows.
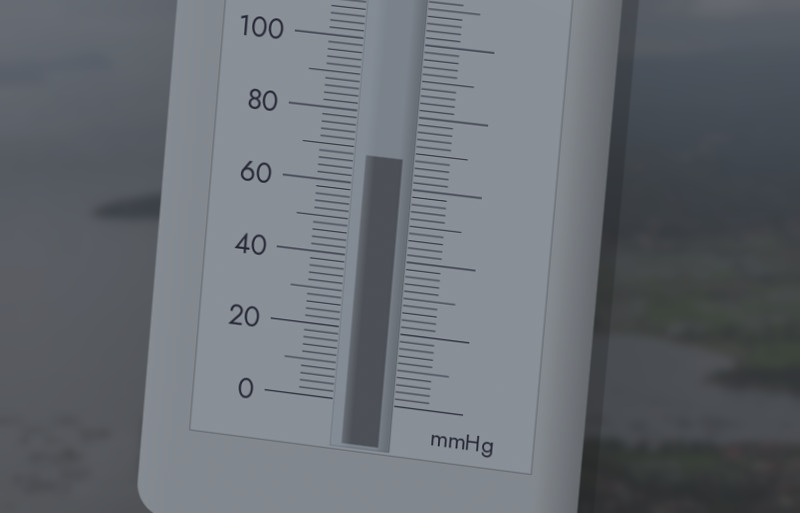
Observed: 68 mmHg
